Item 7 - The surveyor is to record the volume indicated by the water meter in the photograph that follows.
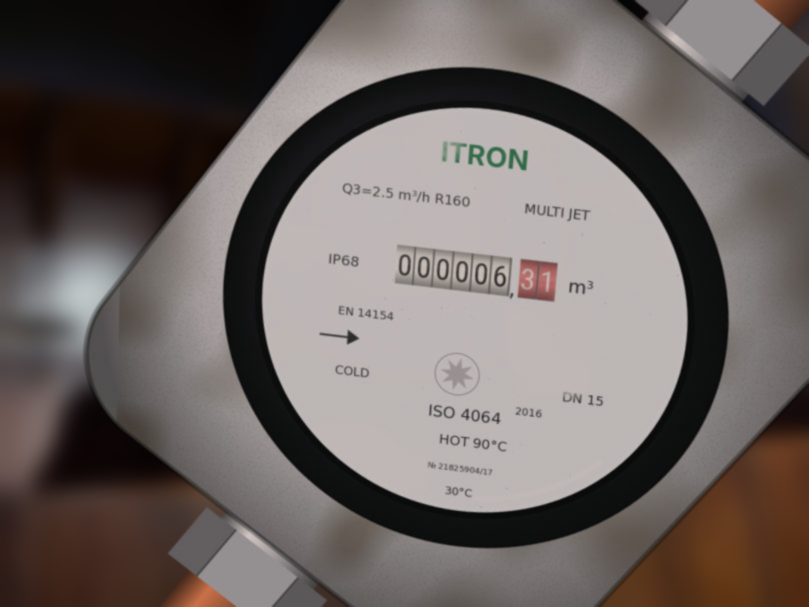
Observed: 6.31 m³
